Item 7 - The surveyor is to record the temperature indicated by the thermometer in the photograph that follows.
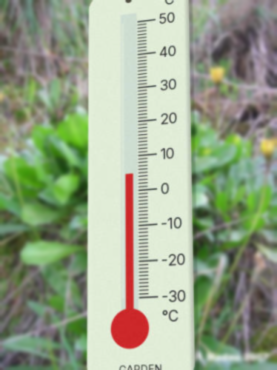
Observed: 5 °C
